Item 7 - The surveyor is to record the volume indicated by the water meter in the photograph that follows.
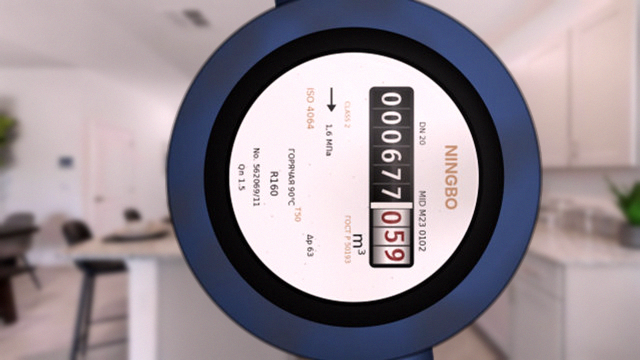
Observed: 677.059 m³
